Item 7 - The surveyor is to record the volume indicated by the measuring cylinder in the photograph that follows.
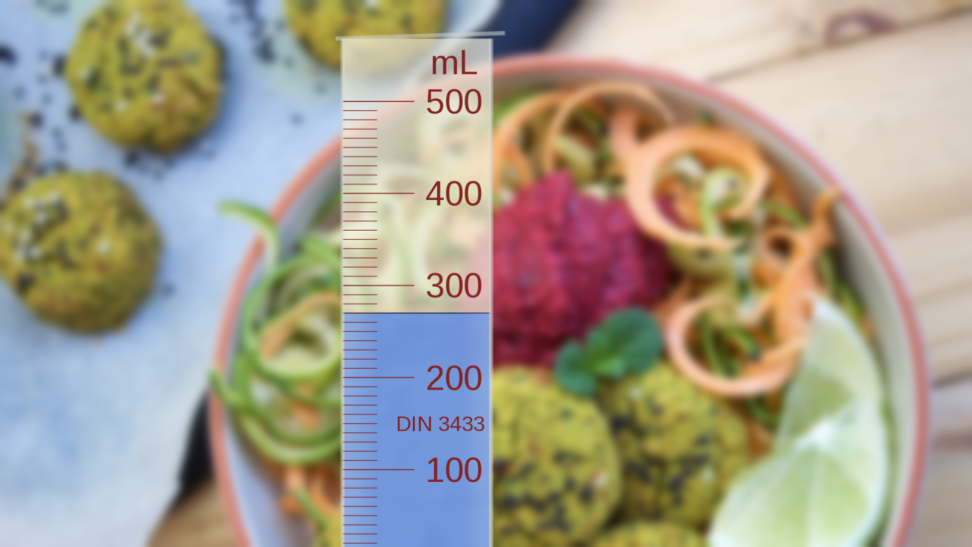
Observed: 270 mL
